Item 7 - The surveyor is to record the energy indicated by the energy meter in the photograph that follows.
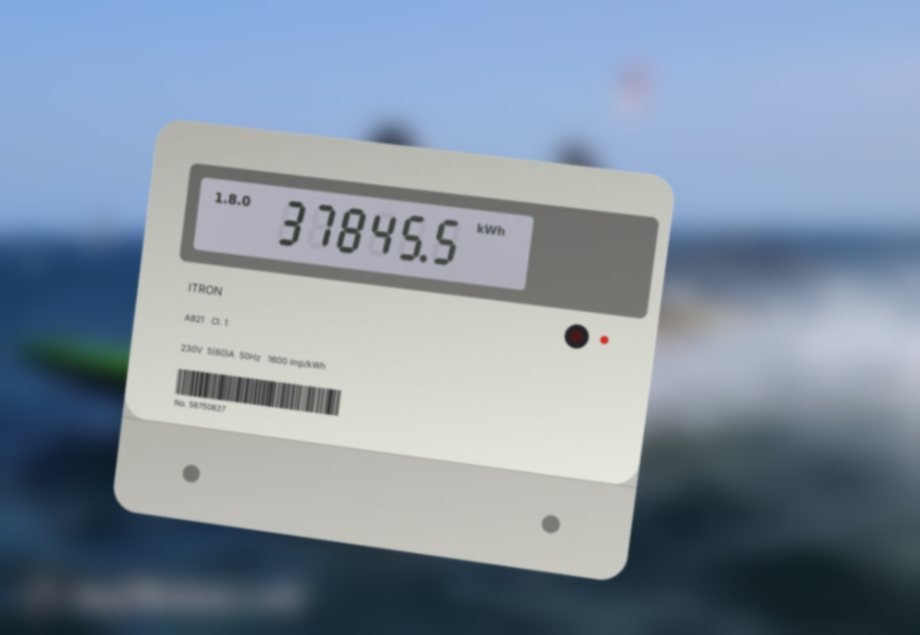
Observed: 37845.5 kWh
